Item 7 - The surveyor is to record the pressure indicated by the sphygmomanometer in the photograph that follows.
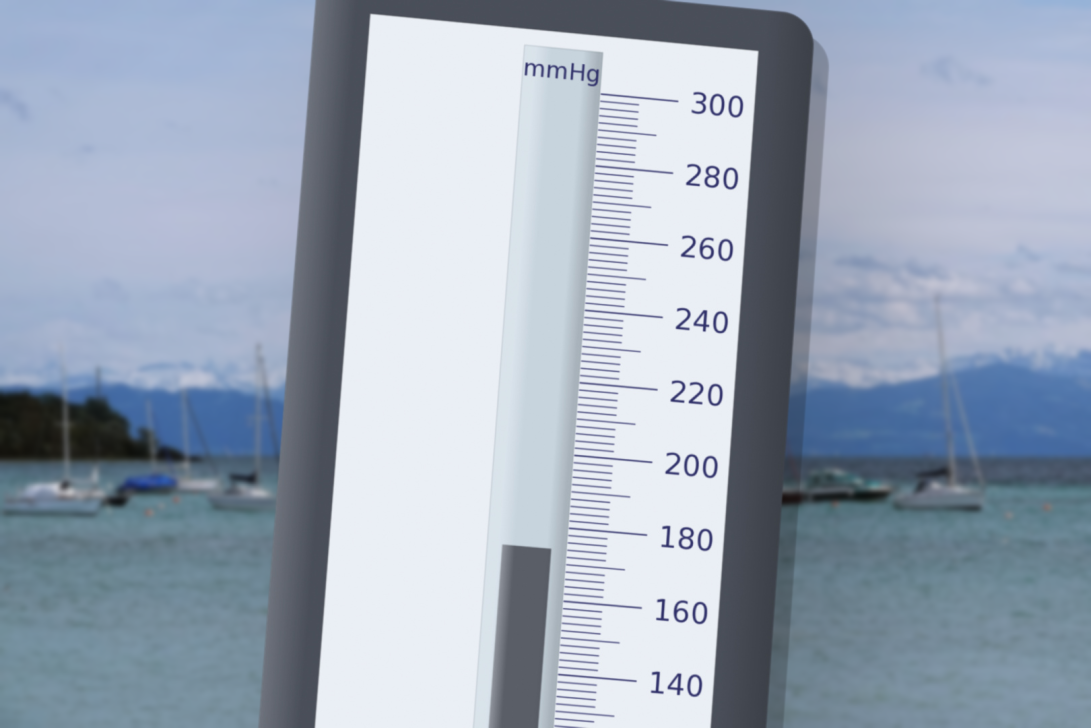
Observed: 174 mmHg
